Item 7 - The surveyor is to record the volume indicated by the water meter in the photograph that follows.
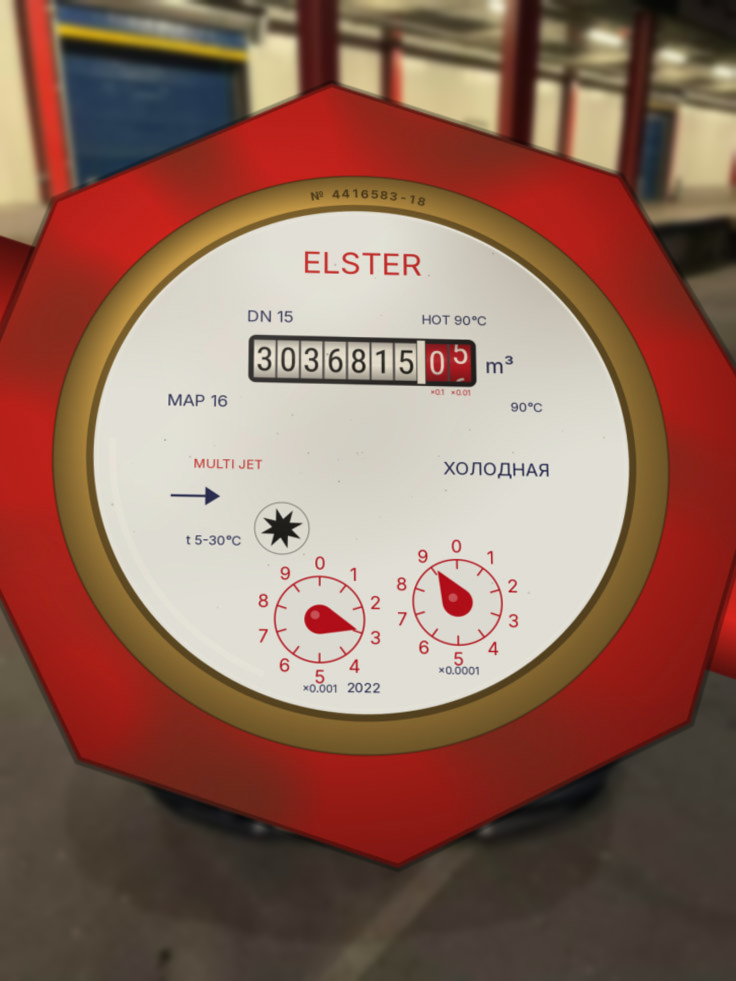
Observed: 3036815.0529 m³
